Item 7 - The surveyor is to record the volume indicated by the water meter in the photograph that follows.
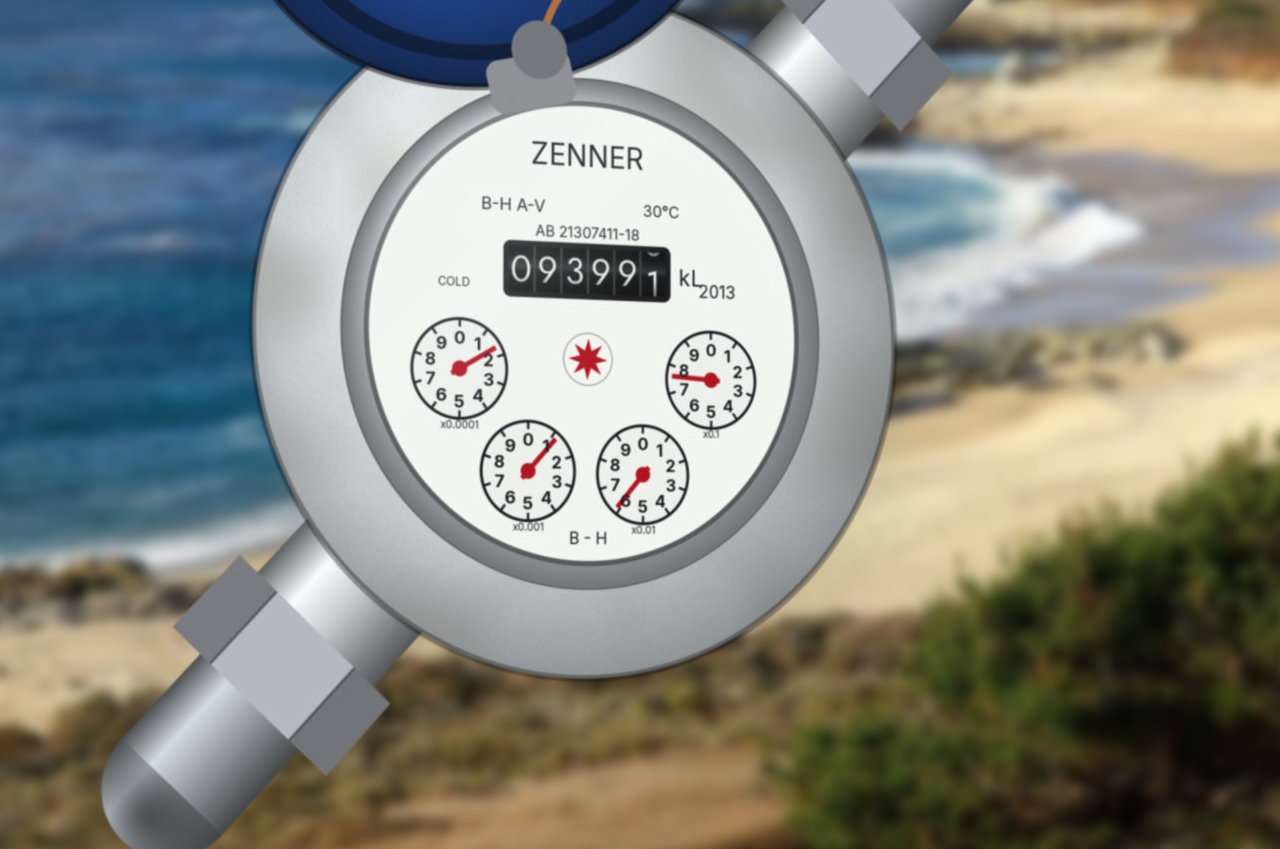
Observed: 93990.7611 kL
